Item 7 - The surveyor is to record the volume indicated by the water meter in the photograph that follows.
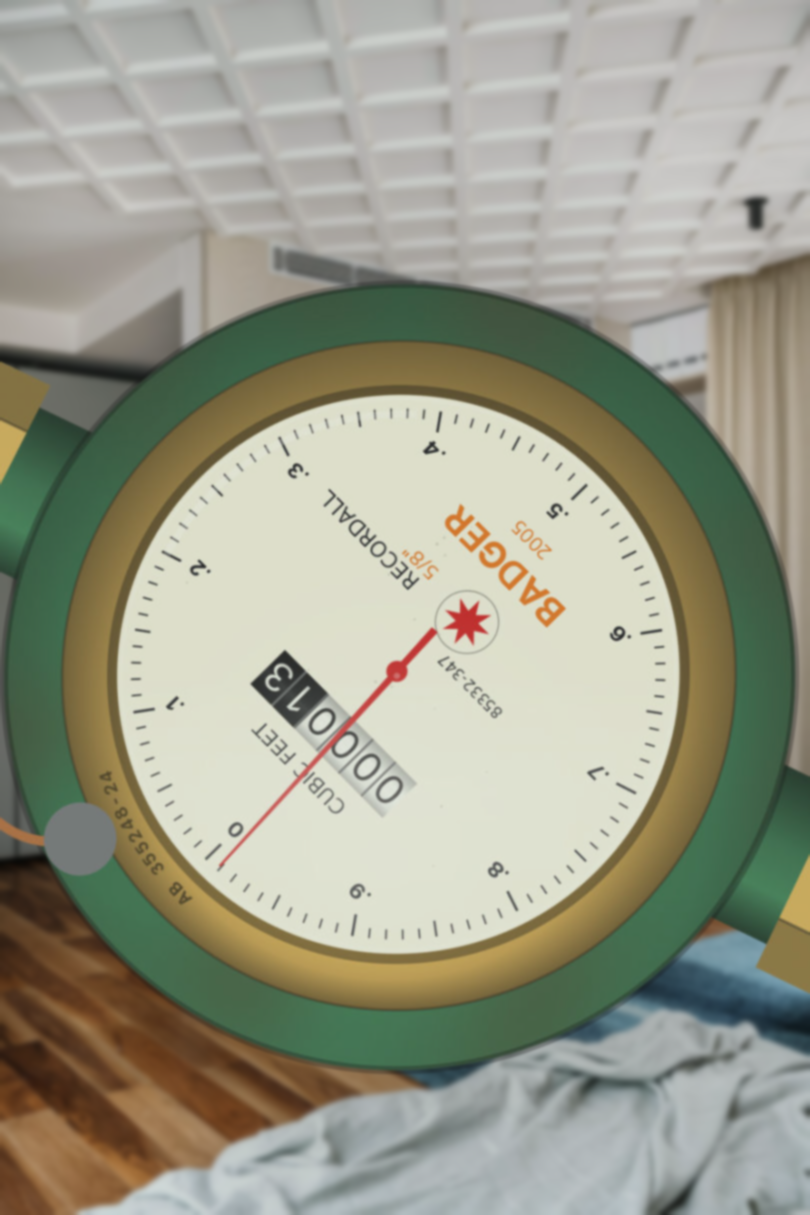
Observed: 12.99 ft³
